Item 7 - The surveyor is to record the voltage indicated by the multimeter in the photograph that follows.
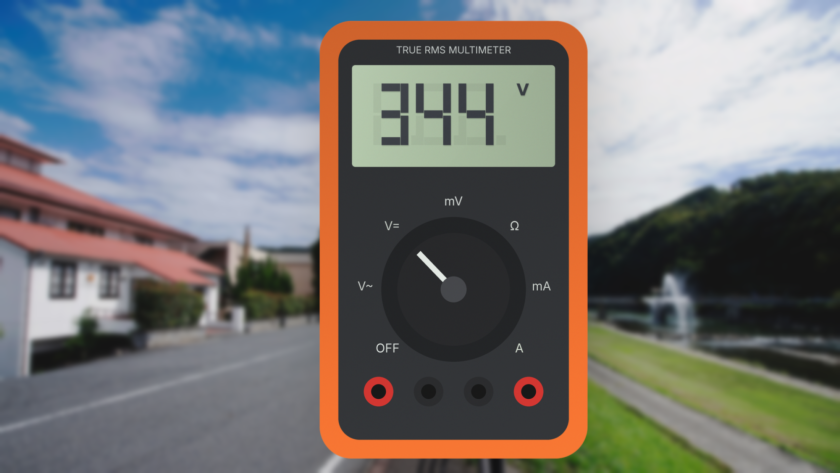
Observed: 344 V
